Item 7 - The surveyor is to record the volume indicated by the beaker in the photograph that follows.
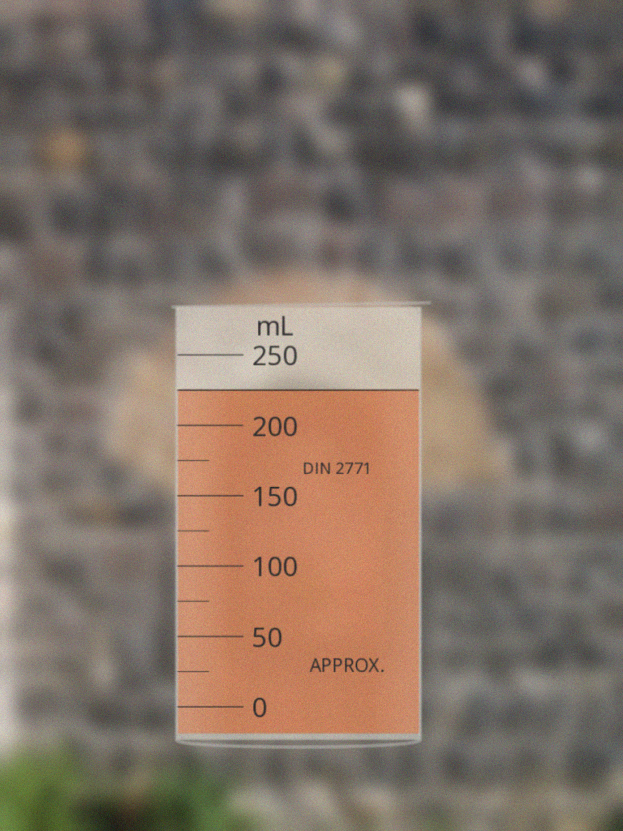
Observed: 225 mL
